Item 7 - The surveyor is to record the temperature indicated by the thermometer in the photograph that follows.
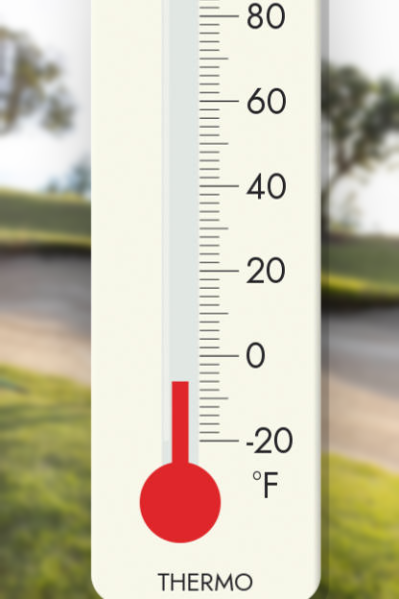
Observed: -6 °F
